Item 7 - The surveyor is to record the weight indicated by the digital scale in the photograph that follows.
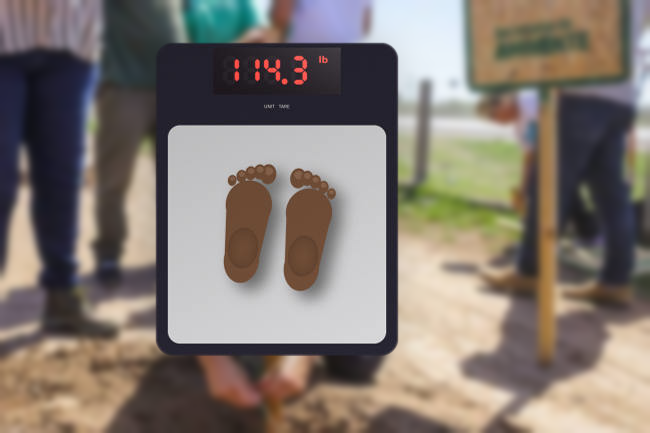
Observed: 114.3 lb
